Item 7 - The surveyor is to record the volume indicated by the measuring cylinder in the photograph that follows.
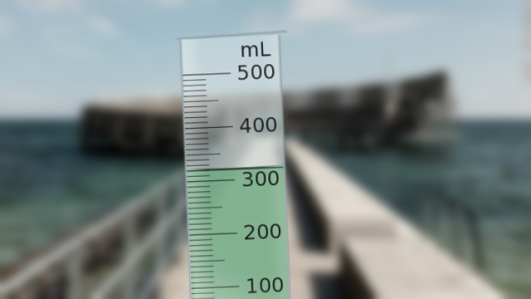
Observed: 320 mL
